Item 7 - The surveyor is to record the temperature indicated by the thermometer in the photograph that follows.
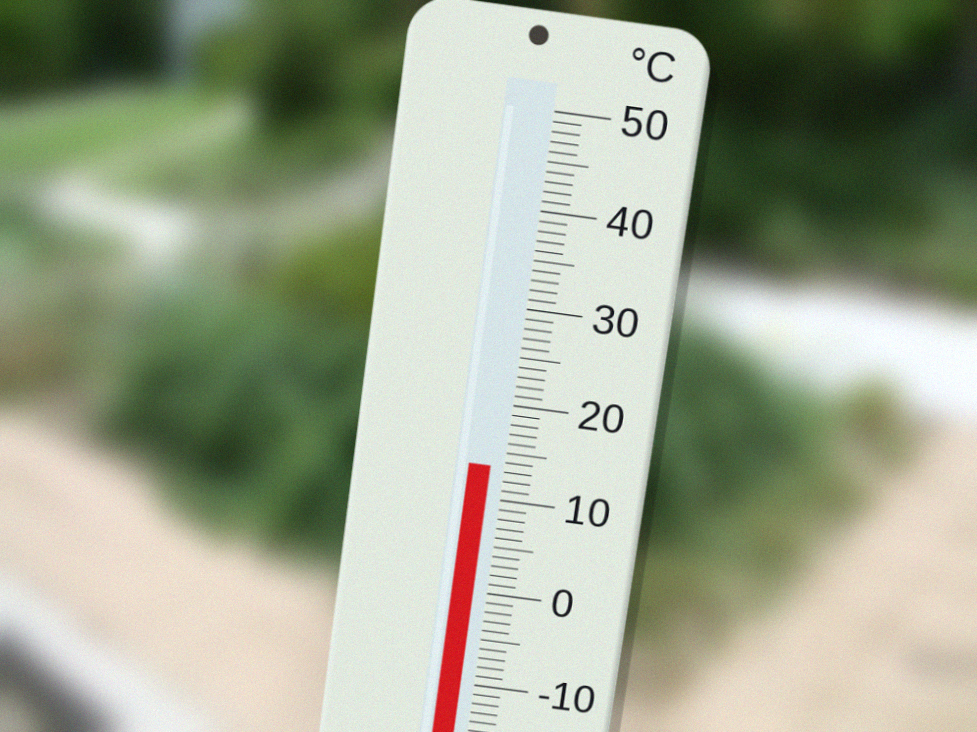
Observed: 13.5 °C
